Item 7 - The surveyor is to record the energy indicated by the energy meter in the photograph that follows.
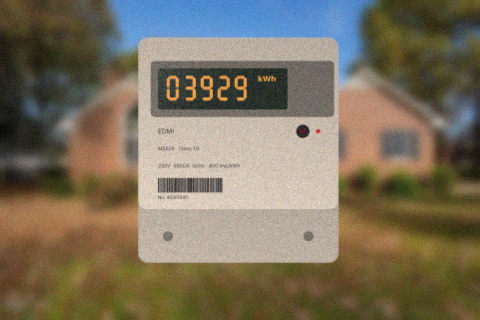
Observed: 3929 kWh
